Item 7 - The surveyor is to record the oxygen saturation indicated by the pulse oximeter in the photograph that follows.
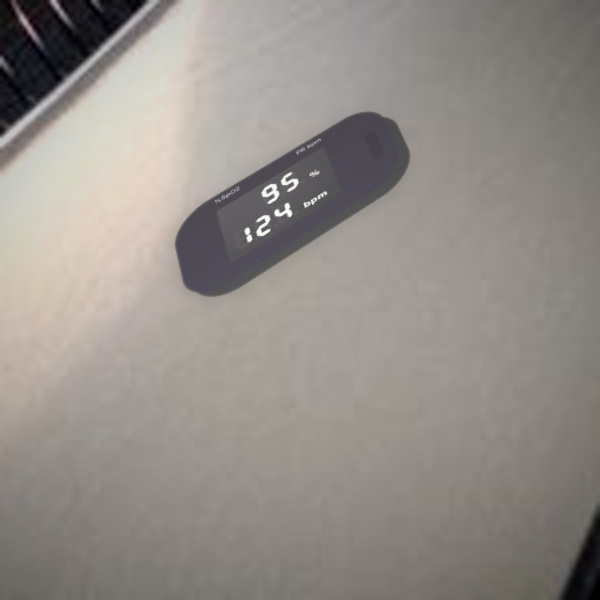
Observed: 95 %
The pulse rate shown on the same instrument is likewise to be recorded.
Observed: 124 bpm
